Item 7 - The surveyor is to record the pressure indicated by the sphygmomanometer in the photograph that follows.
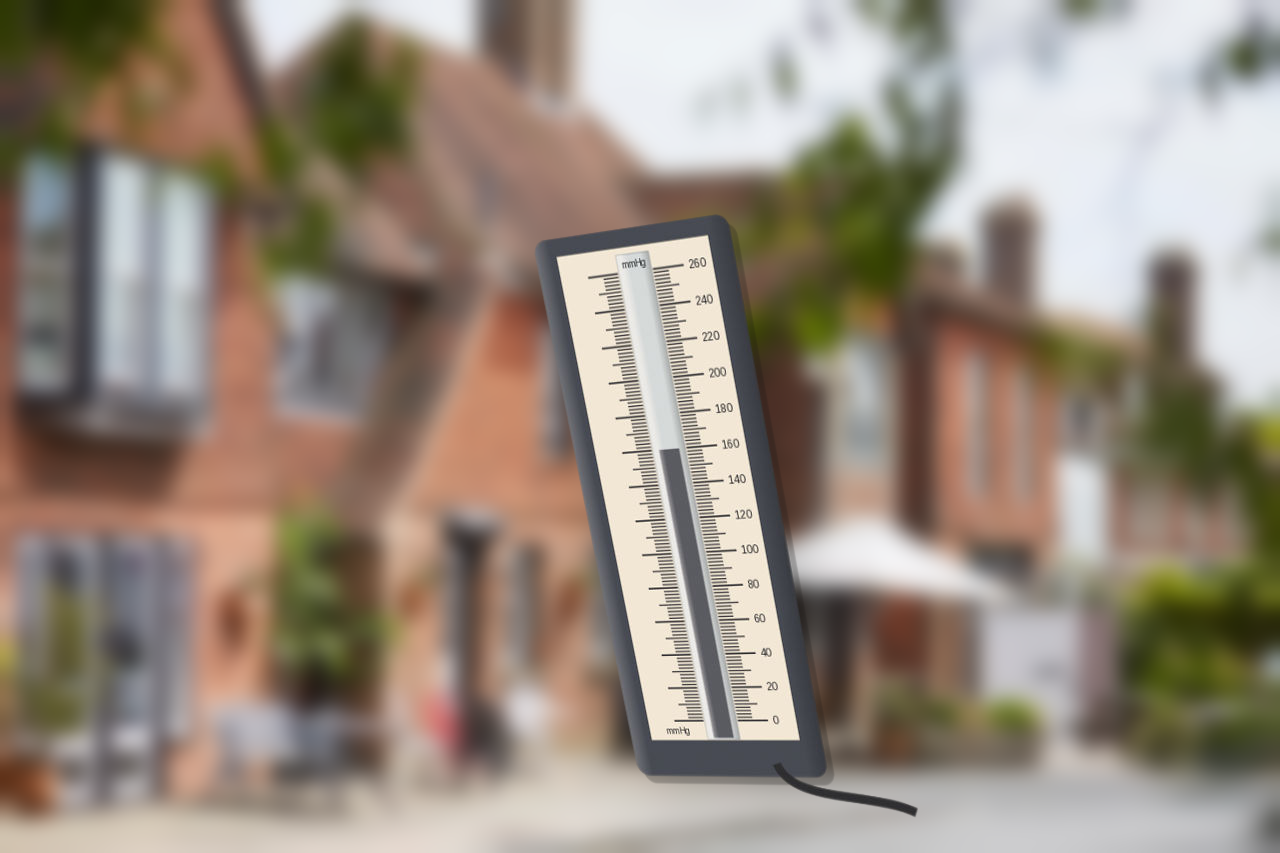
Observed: 160 mmHg
